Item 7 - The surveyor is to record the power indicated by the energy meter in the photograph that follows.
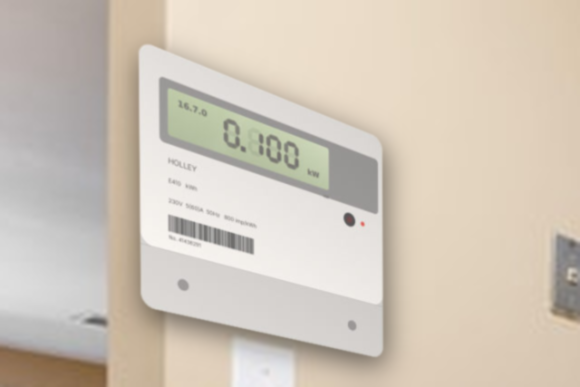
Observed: 0.100 kW
